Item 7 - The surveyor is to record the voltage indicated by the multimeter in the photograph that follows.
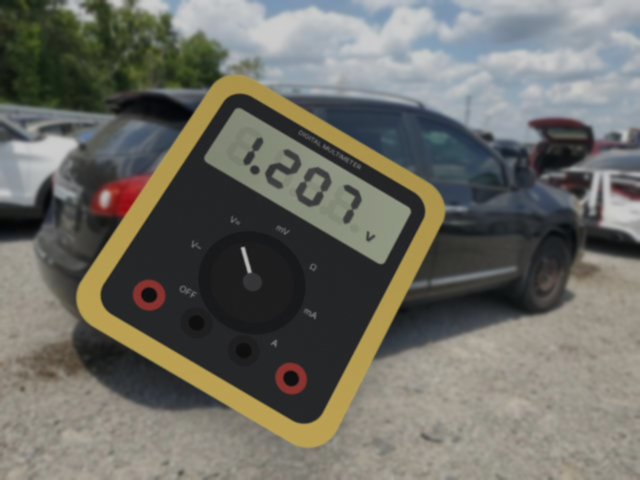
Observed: 1.207 V
